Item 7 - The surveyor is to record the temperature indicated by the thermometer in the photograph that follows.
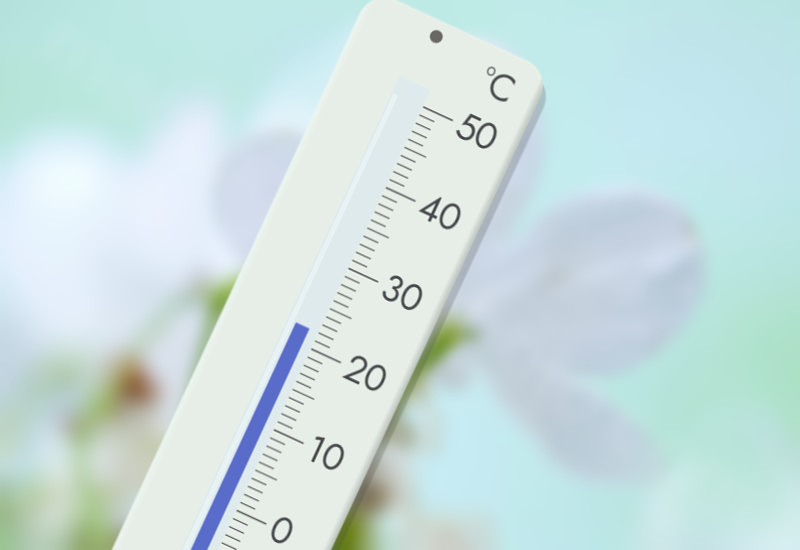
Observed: 22 °C
